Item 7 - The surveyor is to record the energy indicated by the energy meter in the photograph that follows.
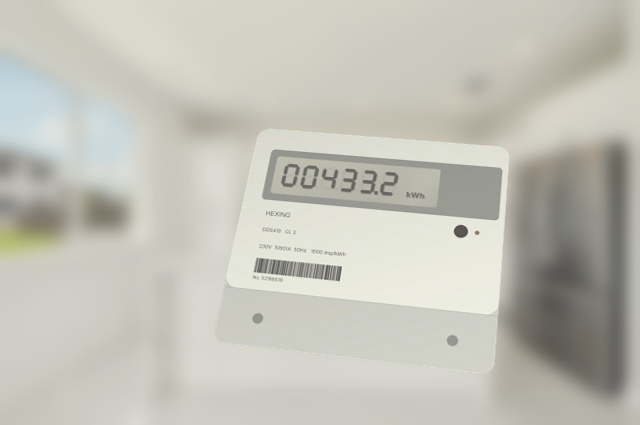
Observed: 433.2 kWh
